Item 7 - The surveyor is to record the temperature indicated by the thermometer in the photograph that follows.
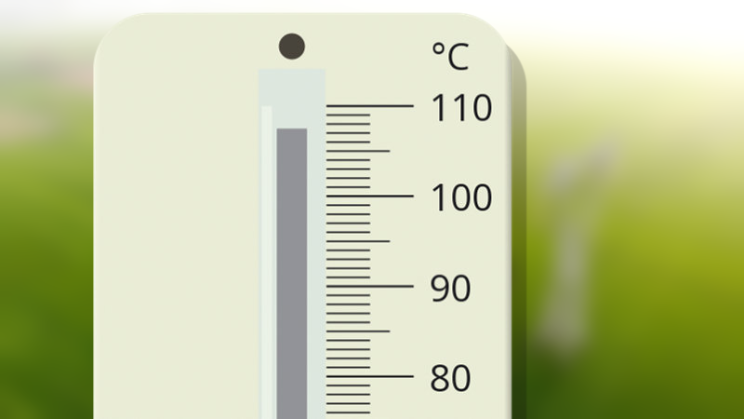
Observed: 107.5 °C
